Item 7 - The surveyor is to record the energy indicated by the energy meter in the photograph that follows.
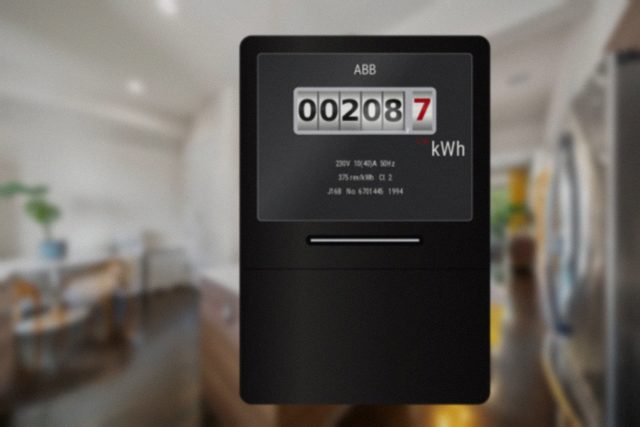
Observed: 208.7 kWh
